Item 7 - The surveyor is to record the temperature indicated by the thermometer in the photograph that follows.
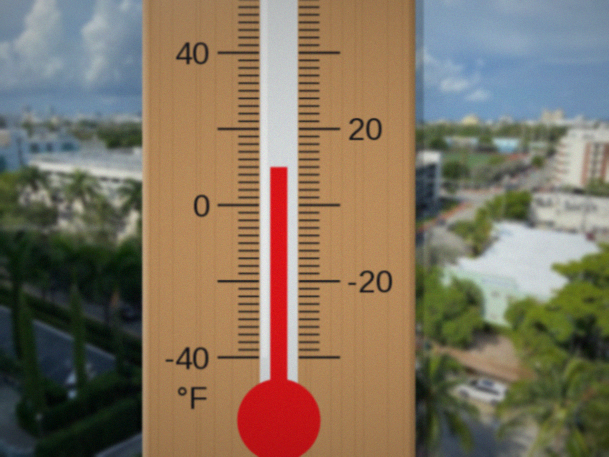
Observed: 10 °F
